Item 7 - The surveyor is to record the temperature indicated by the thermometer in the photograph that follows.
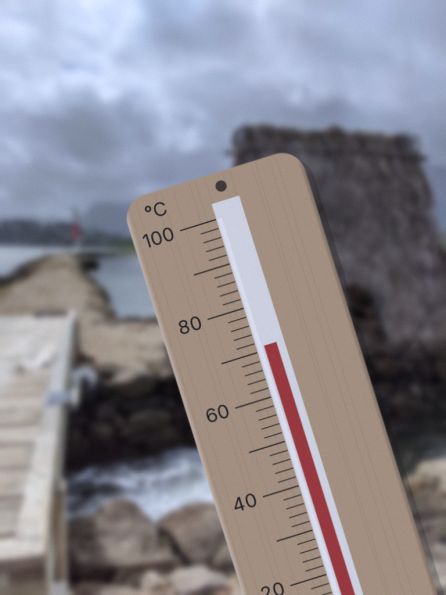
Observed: 71 °C
